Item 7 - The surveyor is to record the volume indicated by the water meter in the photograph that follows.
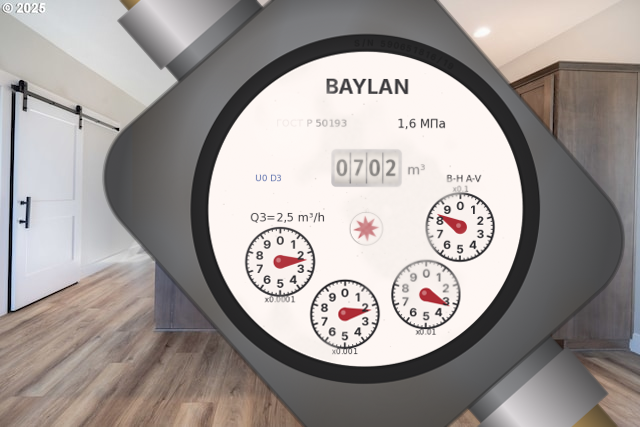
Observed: 702.8322 m³
